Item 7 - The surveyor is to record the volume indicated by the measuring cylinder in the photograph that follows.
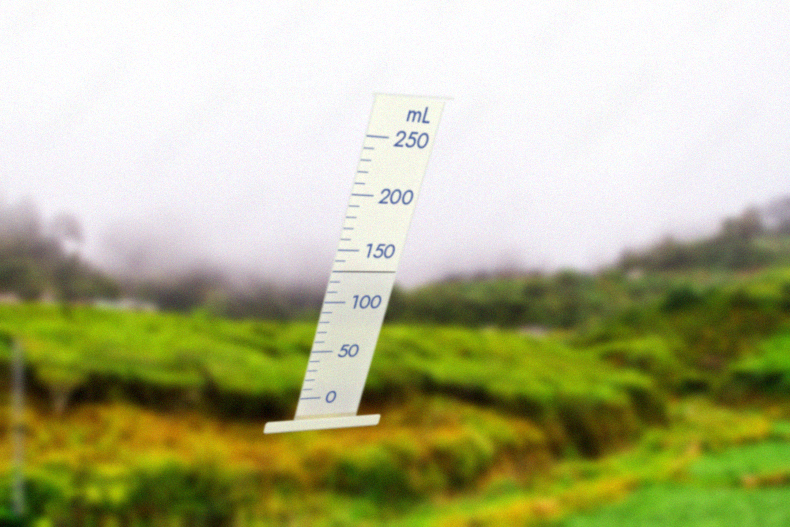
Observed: 130 mL
